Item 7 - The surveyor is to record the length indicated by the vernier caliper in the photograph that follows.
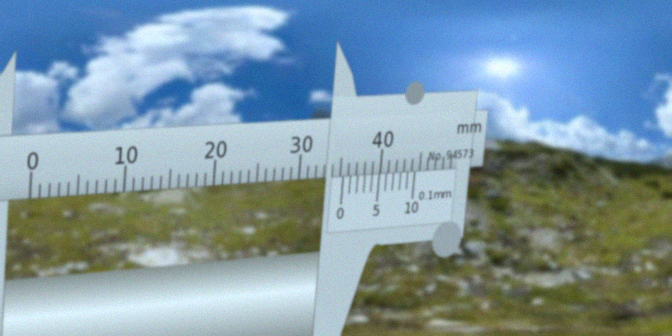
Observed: 35.4 mm
